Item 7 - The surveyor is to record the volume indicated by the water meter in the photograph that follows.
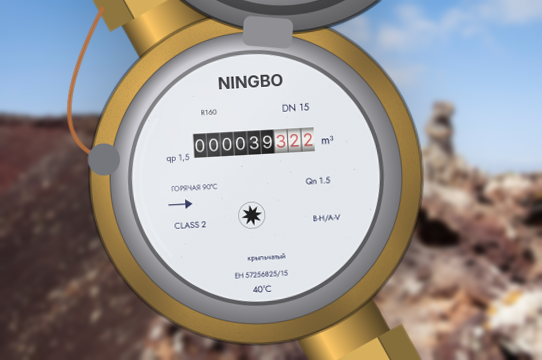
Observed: 39.322 m³
